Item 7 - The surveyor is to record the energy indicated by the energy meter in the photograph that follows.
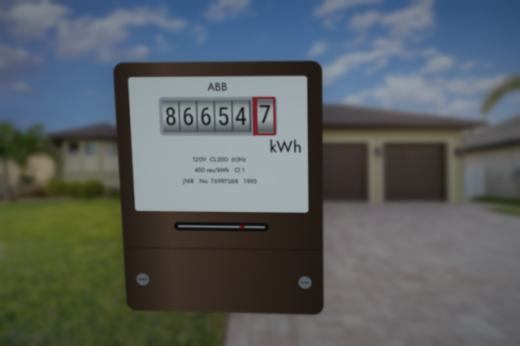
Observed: 86654.7 kWh
